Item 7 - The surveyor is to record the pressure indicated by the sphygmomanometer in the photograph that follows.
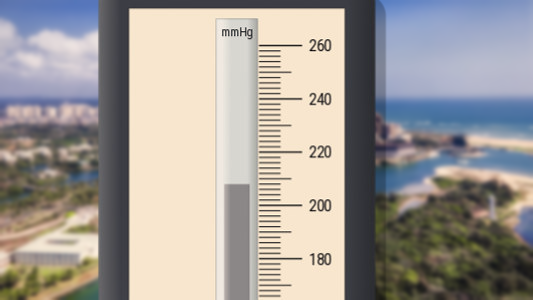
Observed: 208 mmHg
